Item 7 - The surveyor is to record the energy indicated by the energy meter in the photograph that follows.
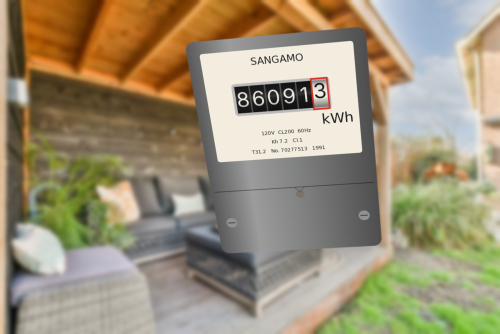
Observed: 86091.3 kWh
